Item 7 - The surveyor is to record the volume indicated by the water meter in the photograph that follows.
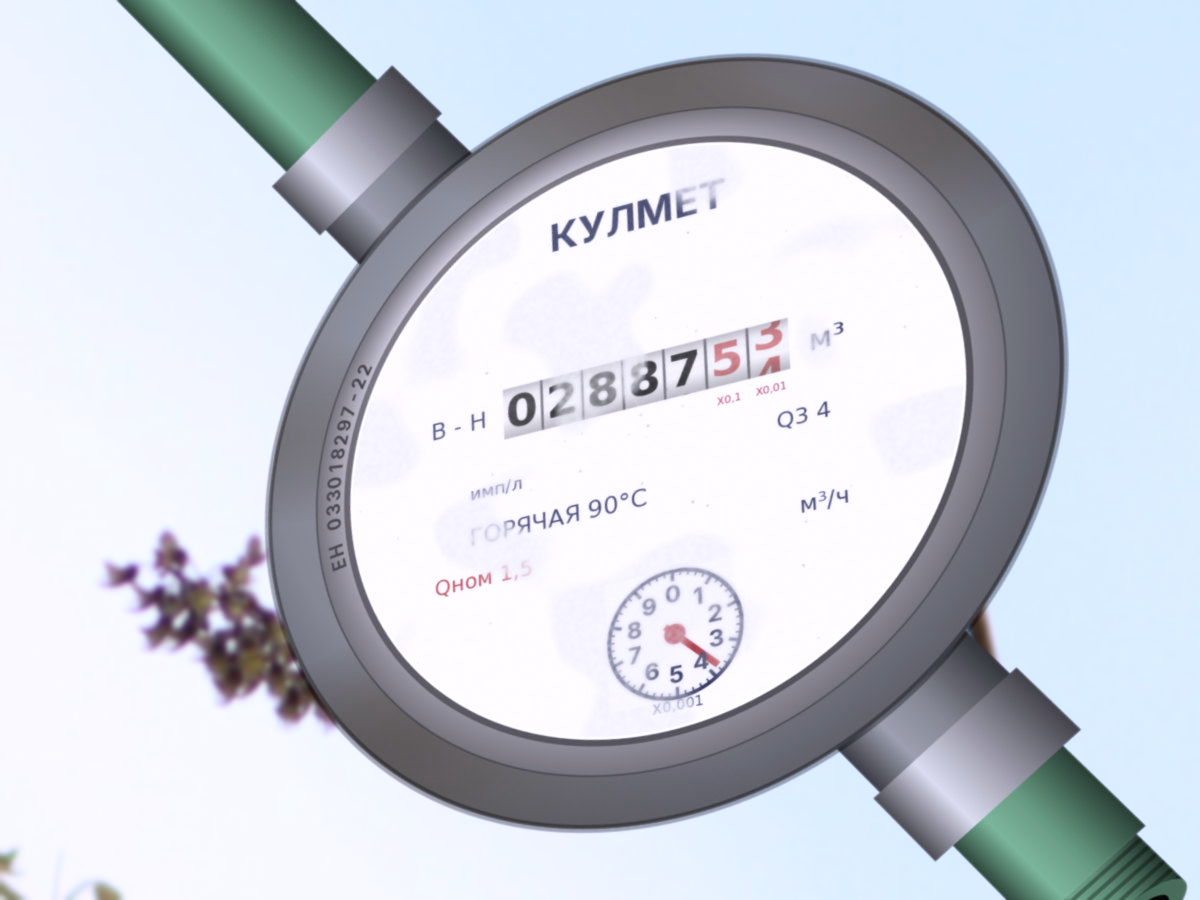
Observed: 2887.533 m³
